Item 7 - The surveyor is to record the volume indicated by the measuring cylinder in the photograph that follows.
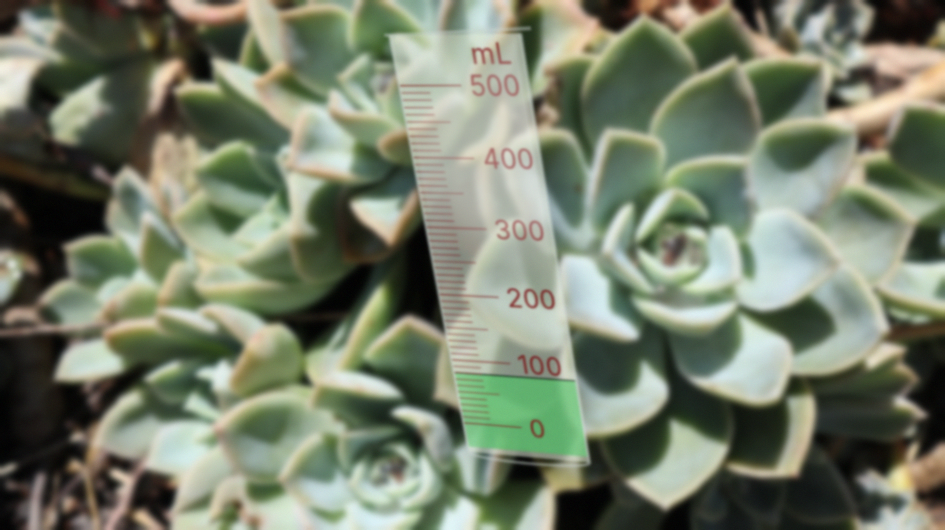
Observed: 80 mL
